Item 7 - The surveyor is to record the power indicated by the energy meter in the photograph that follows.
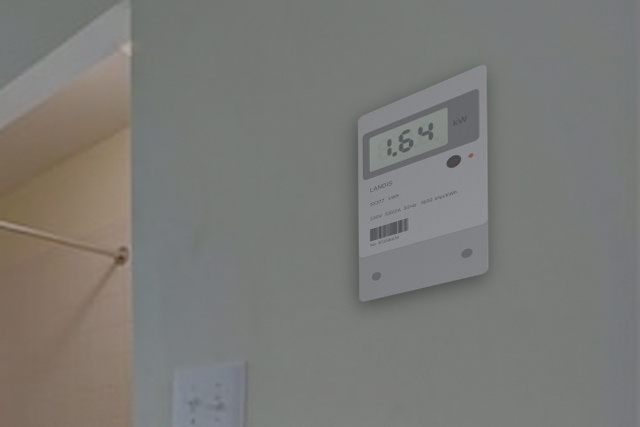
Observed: 1.64 kW
